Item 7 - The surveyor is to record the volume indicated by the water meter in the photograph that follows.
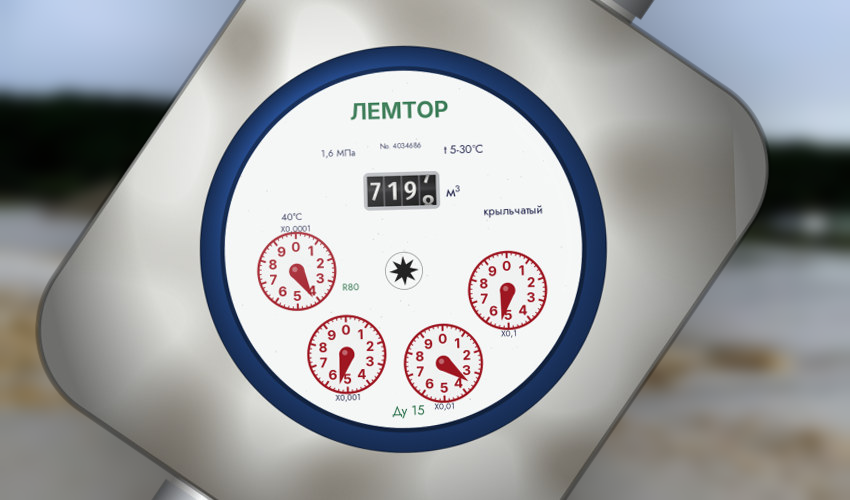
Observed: 7197.5354 m³
